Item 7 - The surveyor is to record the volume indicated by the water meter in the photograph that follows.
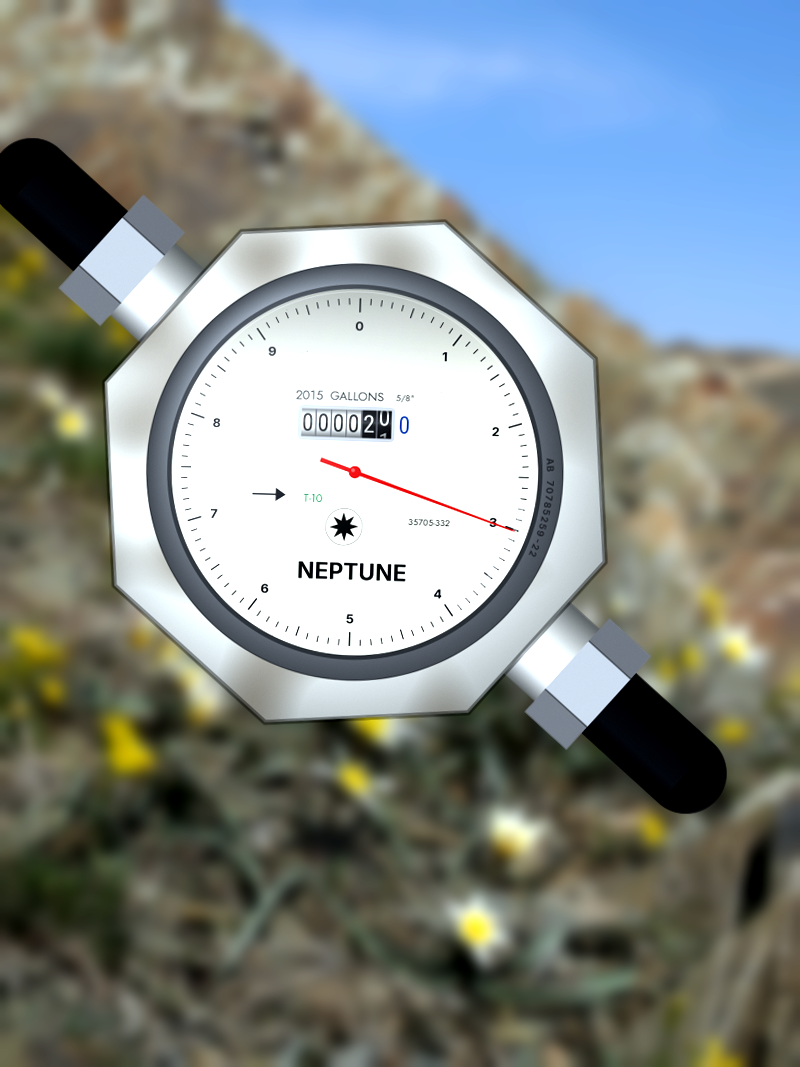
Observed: 203.0 gal
